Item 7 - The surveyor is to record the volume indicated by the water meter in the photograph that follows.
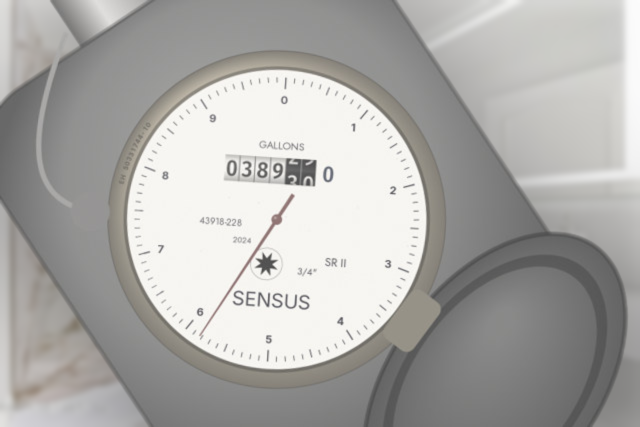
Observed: 389295.8 gal
